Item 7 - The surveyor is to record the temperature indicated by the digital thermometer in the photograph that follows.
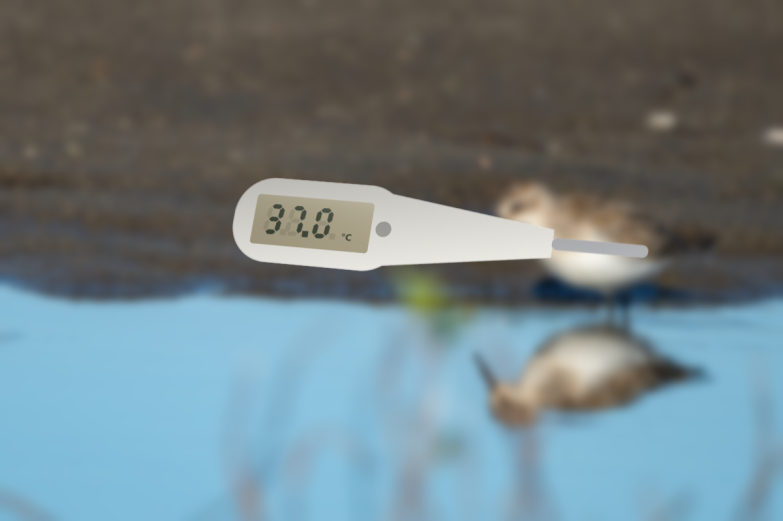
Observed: 37.0 °C
